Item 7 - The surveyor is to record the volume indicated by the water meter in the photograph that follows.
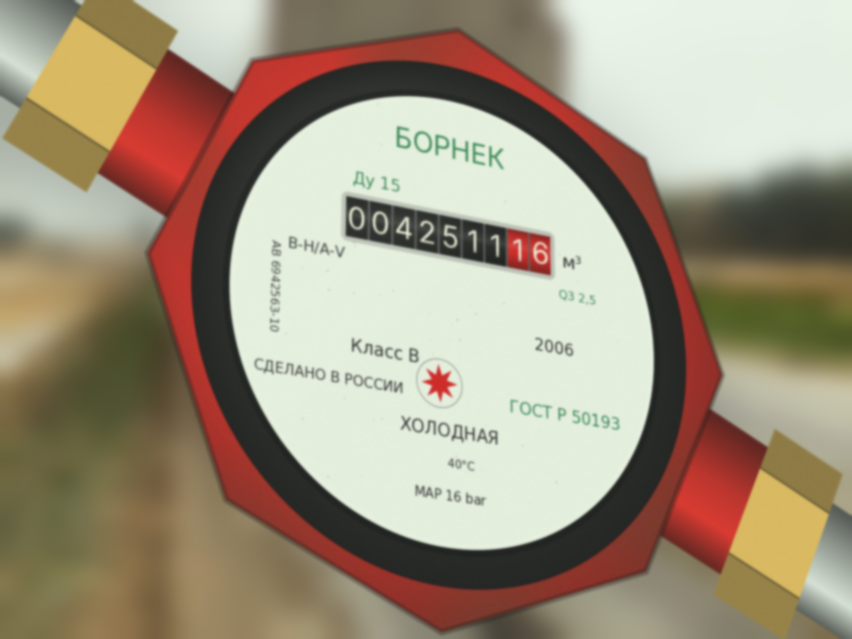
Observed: 42511.16 m³
